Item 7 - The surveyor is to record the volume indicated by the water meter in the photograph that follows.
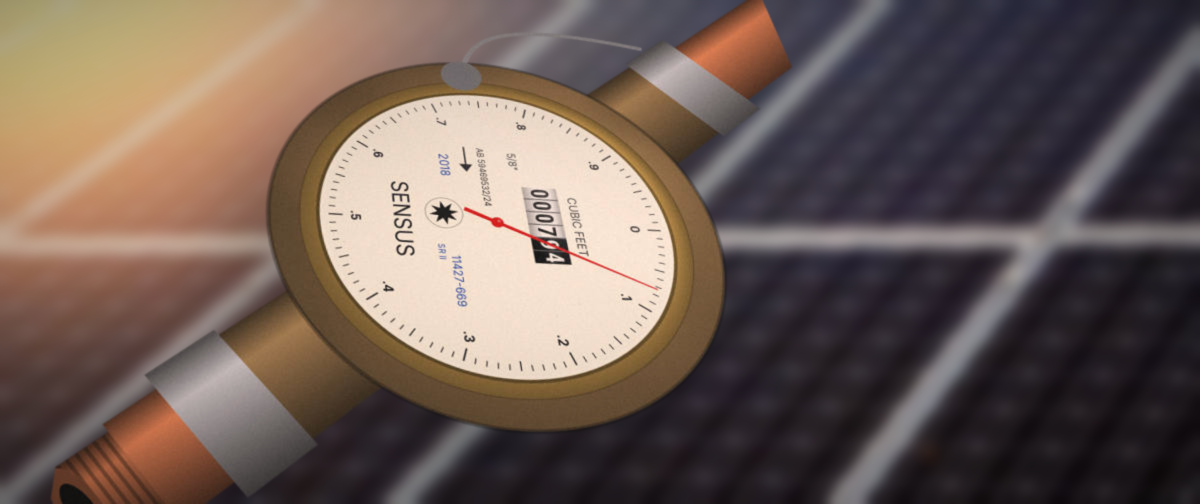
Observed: 794.07 ft³
